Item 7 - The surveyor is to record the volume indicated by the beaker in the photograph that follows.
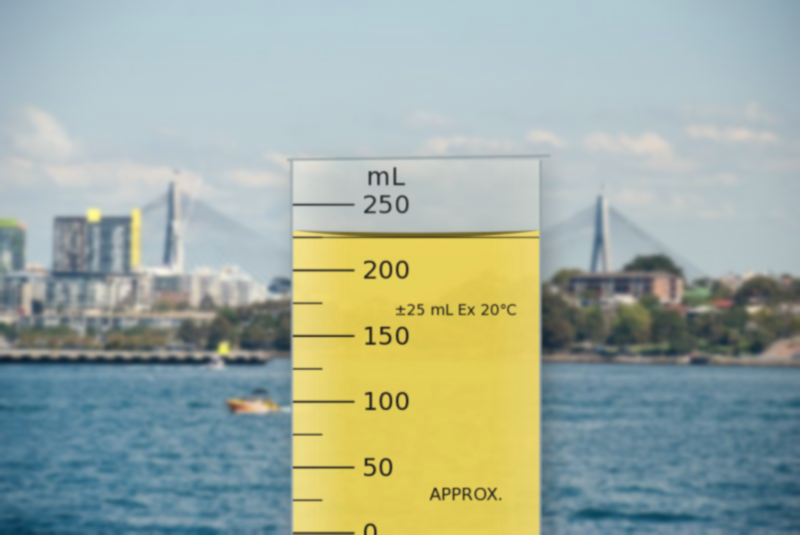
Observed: 225 mL
